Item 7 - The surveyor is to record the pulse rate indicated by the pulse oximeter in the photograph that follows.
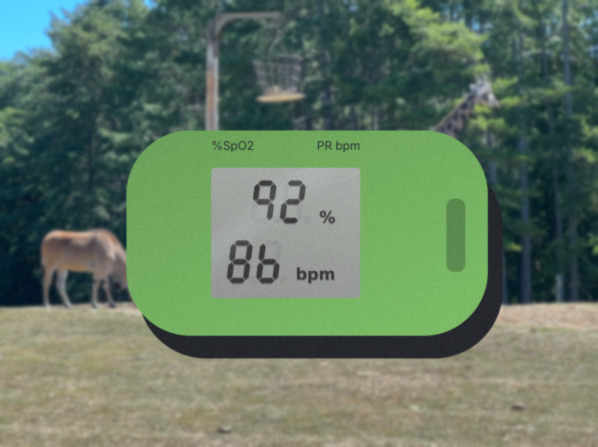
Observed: 86 bpm
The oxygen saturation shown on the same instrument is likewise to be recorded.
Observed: 92 %
